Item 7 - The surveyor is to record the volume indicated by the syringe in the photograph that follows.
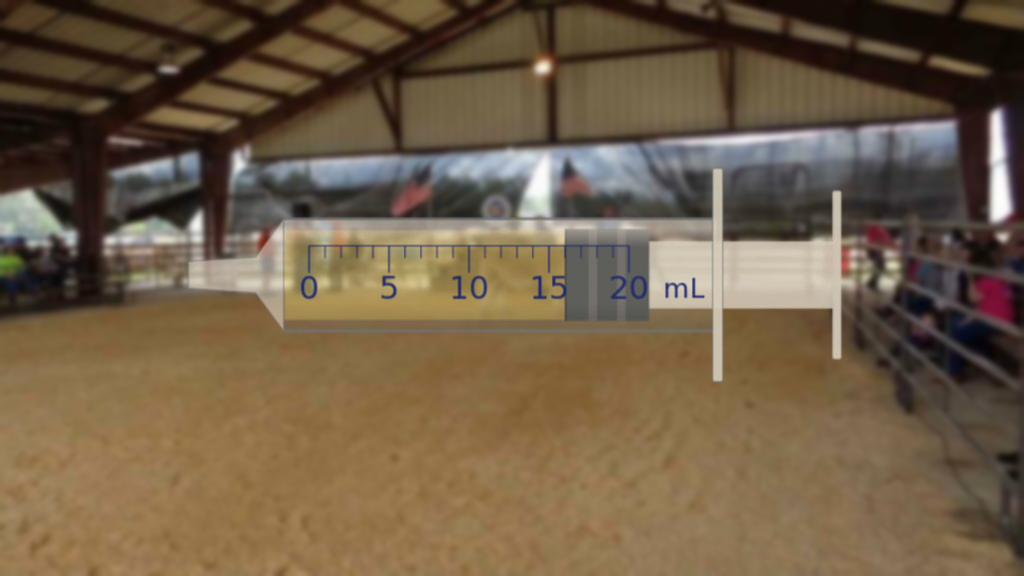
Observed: 16 mL
